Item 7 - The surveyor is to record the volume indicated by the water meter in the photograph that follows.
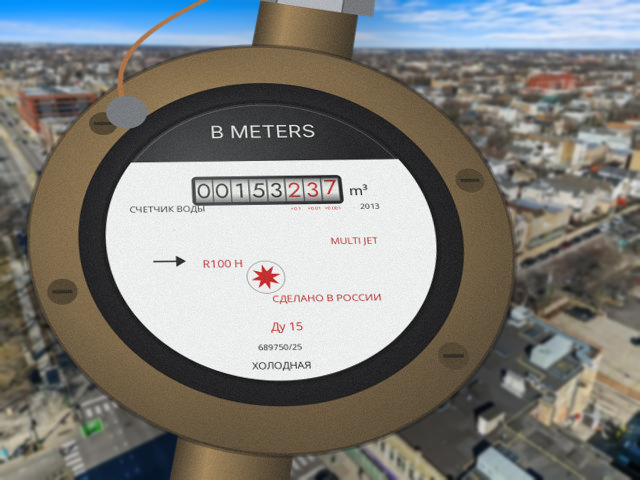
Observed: 153.237 m³
